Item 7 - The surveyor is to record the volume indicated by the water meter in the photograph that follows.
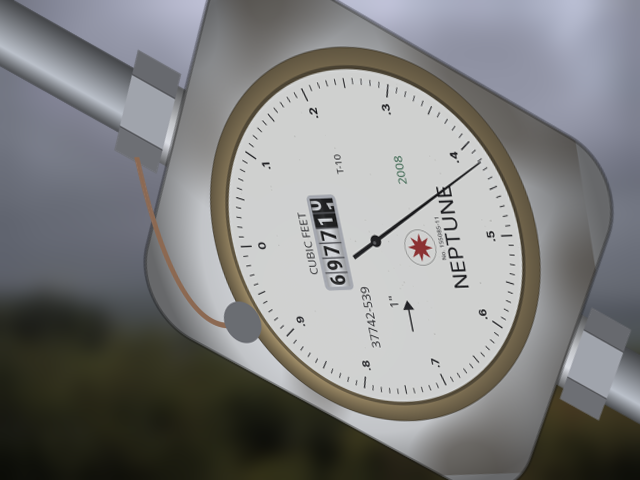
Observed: 697710.42 ft³
